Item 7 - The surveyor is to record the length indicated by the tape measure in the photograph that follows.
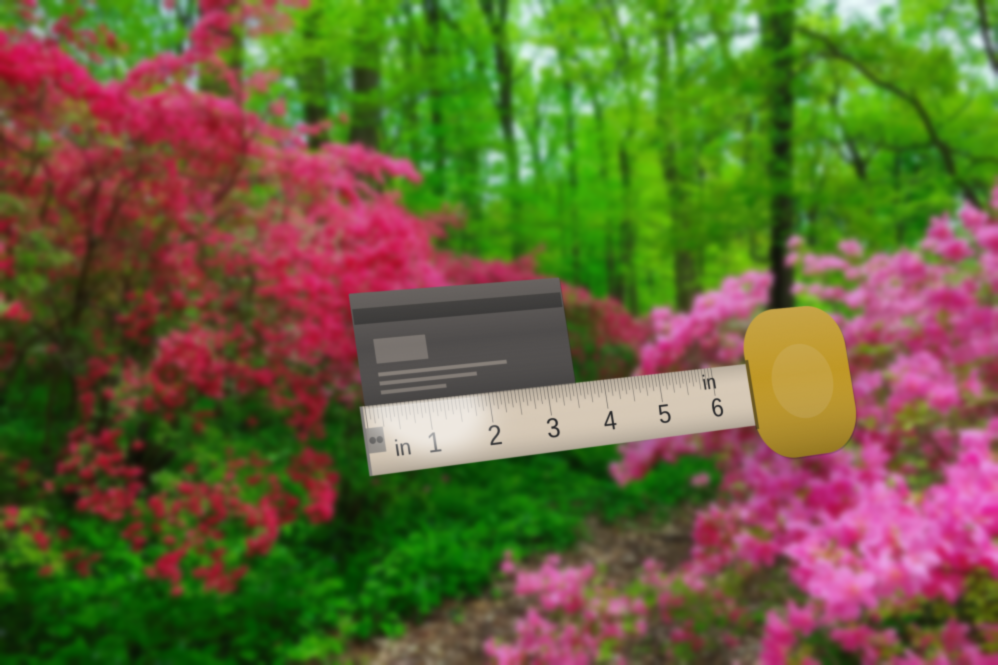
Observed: 3.5 in
